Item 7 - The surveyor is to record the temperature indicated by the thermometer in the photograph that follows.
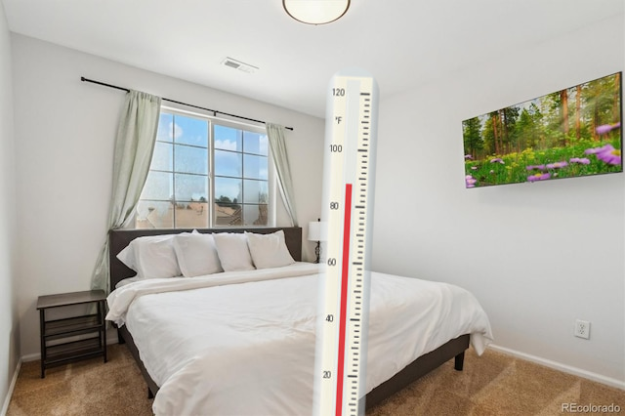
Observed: 88 °F
